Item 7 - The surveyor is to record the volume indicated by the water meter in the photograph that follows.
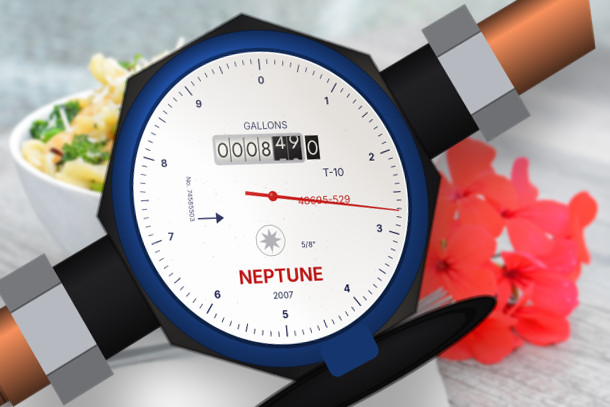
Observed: 8492.7 gal
